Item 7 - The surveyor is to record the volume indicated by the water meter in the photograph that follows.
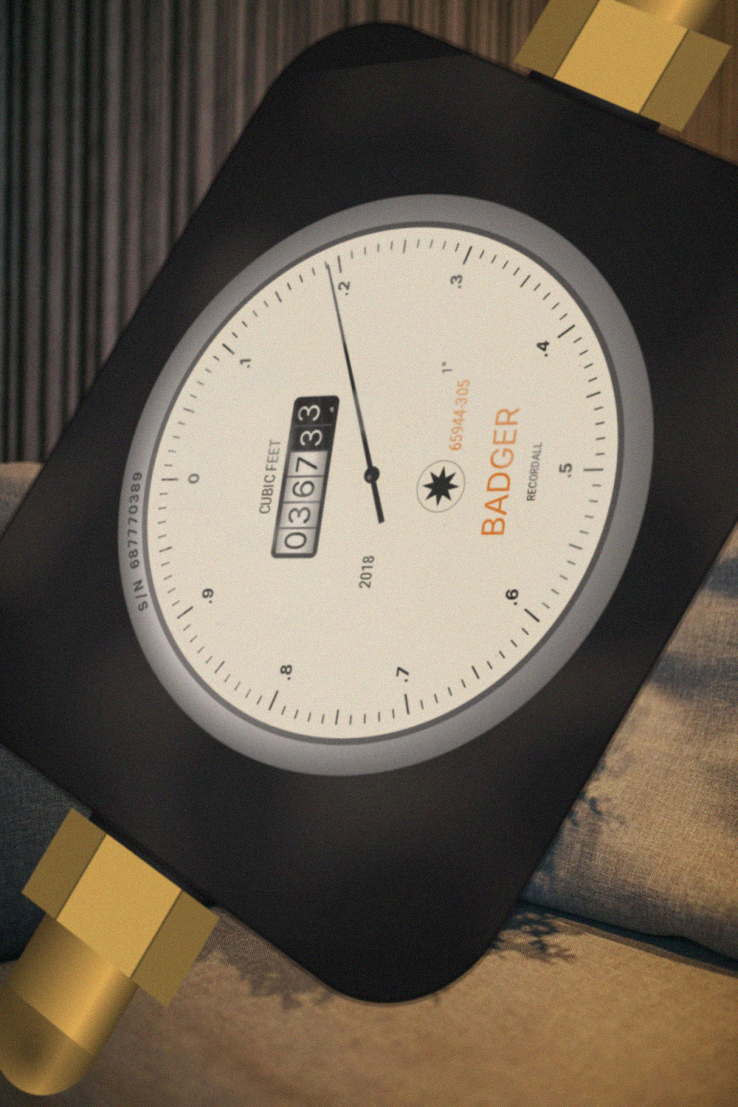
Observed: 36733.19 ft³
